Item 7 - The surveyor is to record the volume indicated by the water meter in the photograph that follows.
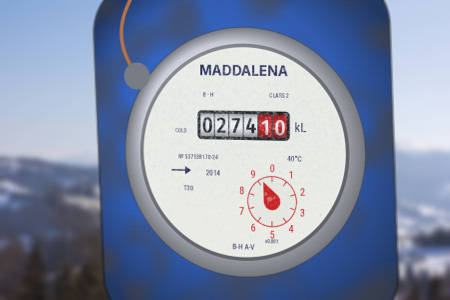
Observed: 274.099 kL
